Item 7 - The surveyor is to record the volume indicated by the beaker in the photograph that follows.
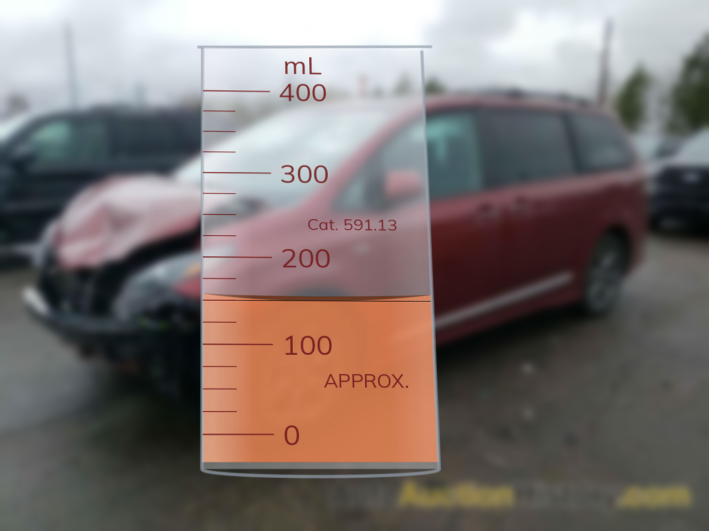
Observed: 150 mL
